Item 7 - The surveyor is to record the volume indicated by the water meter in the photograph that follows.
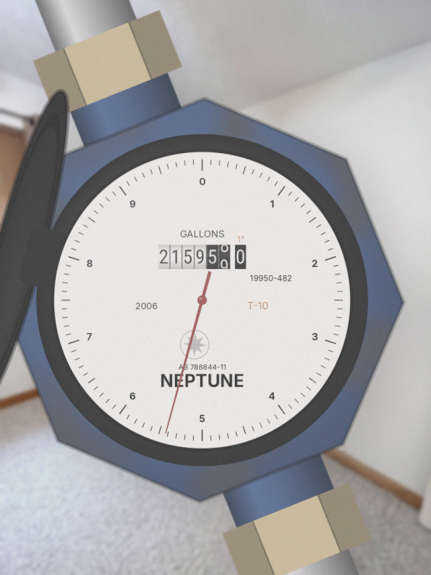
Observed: 2159585.4 gal
